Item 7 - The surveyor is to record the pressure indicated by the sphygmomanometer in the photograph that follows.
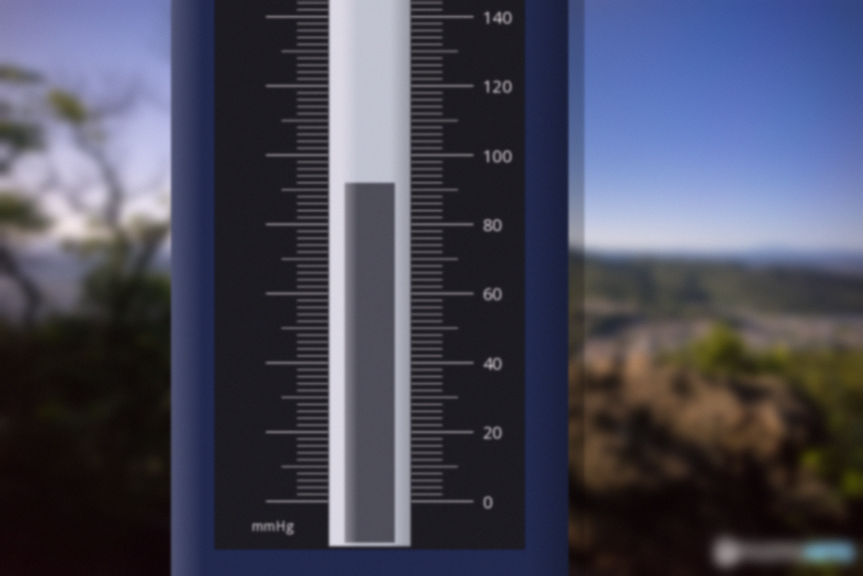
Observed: 92 mmHg
